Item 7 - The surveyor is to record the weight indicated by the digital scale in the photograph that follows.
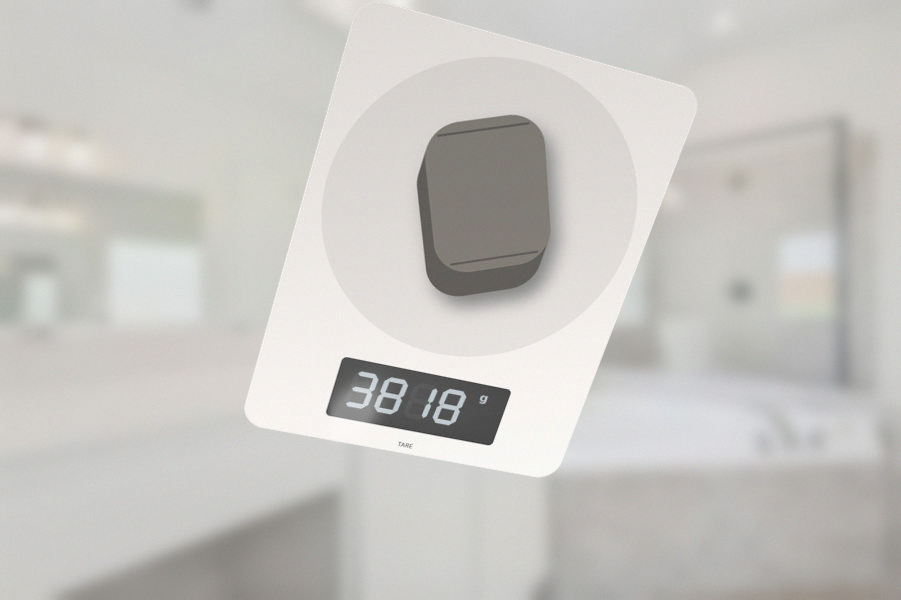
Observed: 3818 g
